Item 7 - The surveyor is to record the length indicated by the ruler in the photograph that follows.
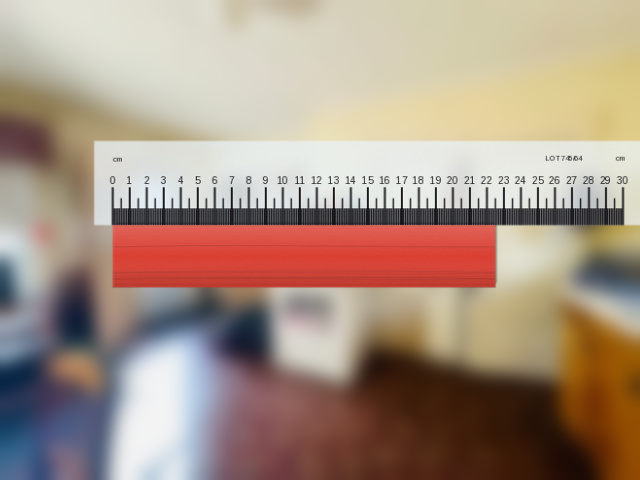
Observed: 22.5 cm
